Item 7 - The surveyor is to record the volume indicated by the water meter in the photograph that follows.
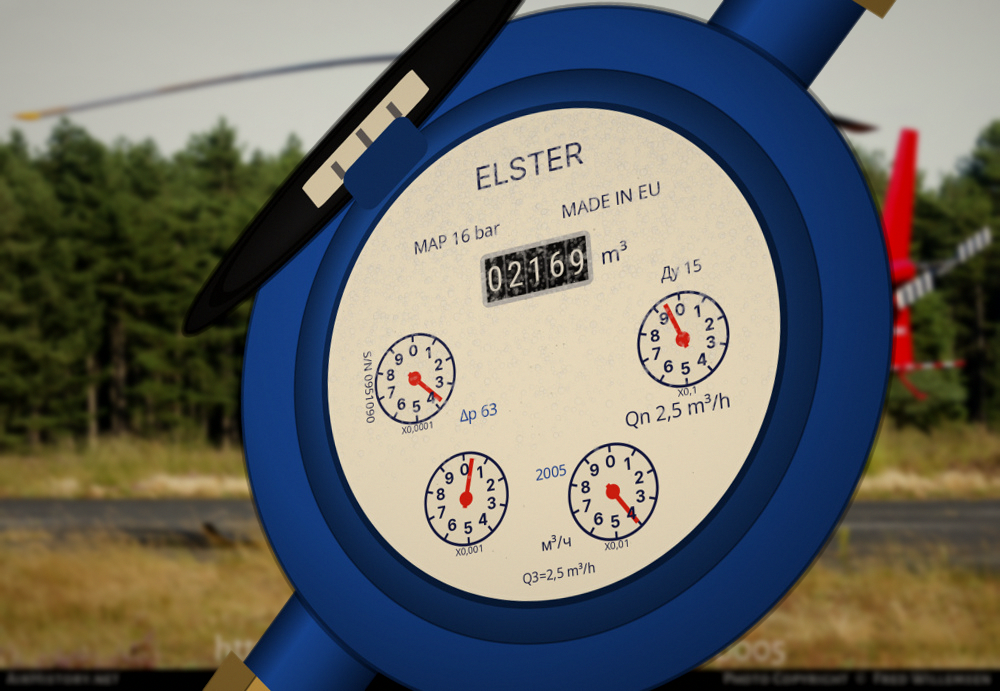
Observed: 2168.9403 m³
